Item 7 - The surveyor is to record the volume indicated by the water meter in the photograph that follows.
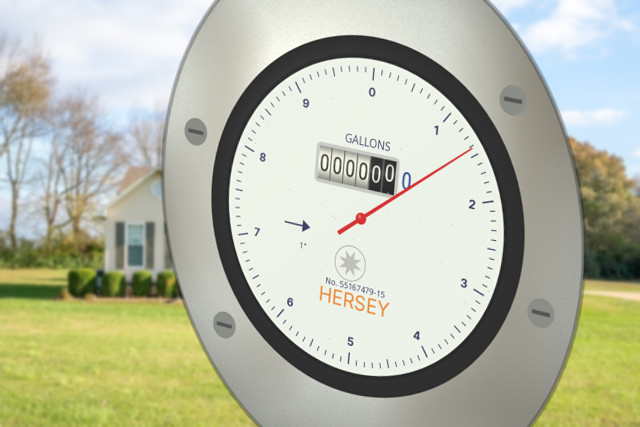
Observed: 1.4 gal
